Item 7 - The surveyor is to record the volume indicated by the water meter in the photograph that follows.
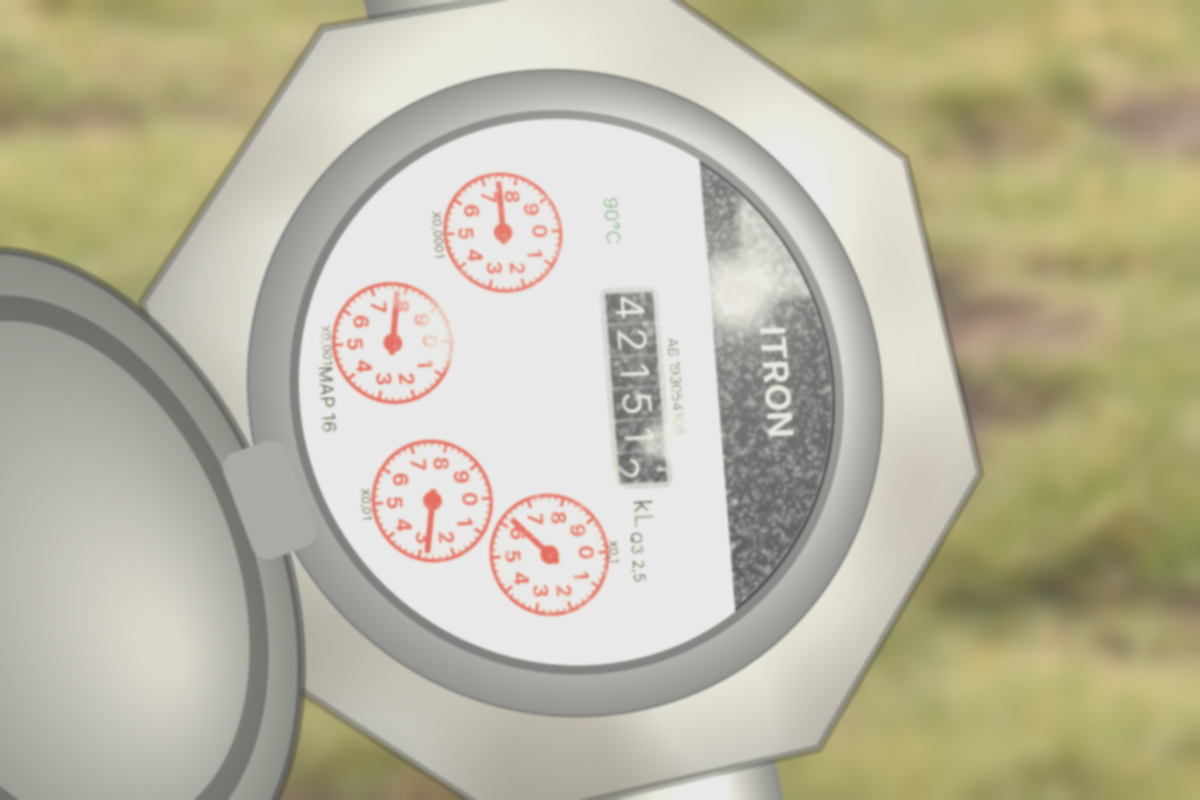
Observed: 421511.6277 kL
